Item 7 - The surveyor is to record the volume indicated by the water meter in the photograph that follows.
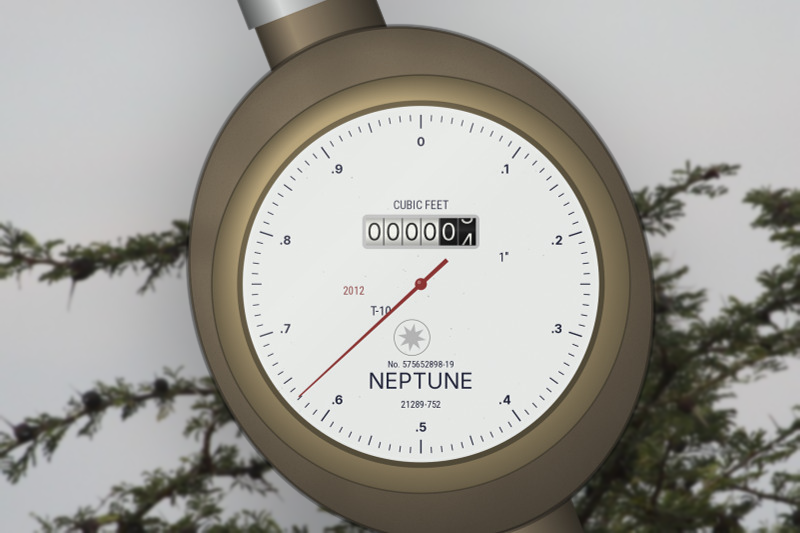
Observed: 3.63 ft³
